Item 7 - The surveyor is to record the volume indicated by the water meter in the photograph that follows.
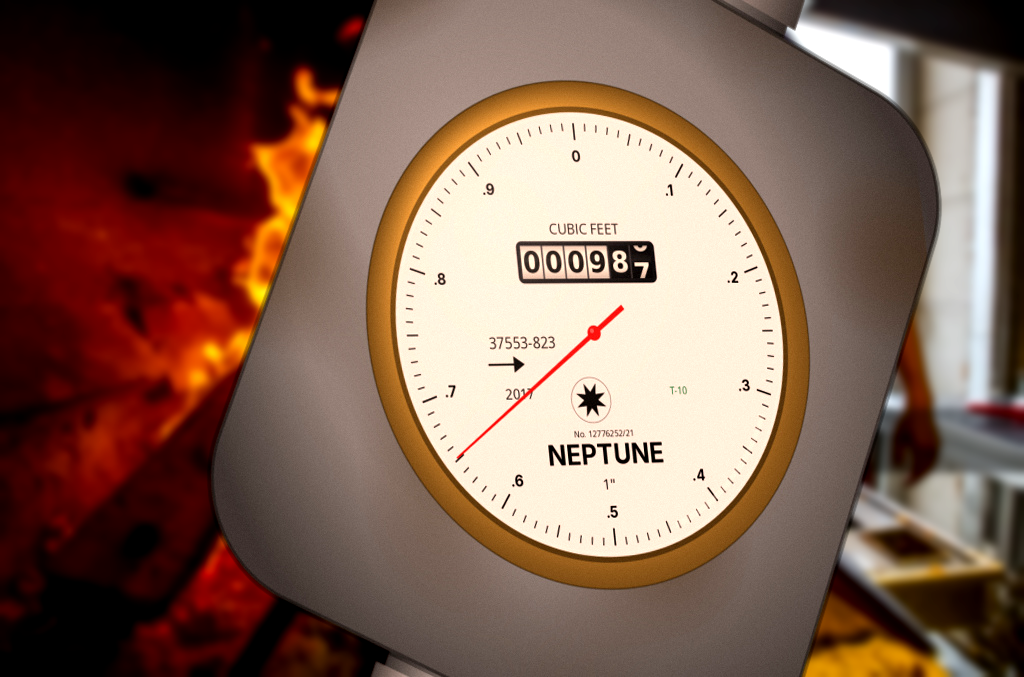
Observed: 986.65 ft³
